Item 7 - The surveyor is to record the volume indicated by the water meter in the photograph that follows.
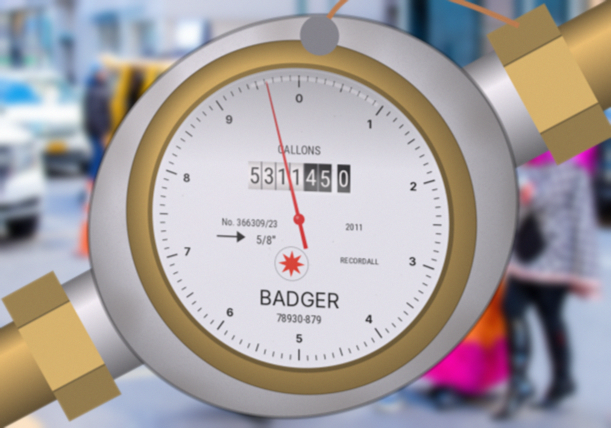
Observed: 5311449.6 gal
